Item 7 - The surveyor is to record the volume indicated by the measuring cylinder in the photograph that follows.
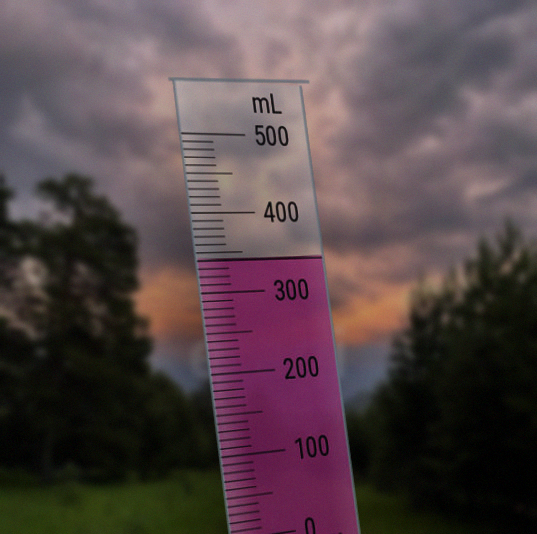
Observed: 340 mL
